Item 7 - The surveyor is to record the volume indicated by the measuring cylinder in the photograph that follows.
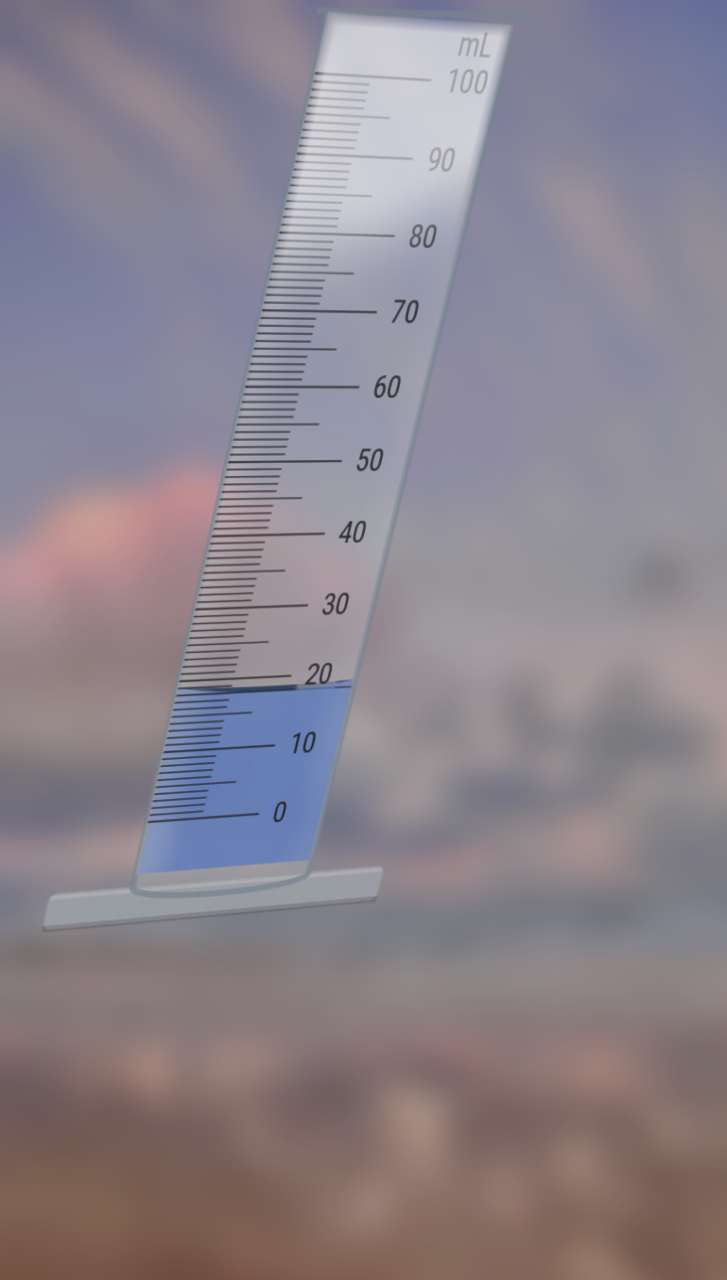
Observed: 18 mL
